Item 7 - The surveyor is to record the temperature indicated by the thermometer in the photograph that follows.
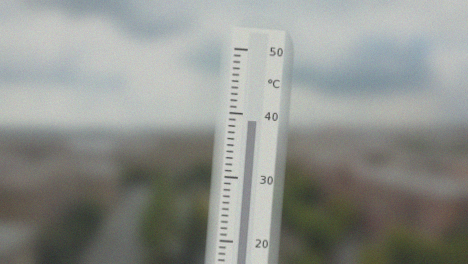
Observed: 39 °C
